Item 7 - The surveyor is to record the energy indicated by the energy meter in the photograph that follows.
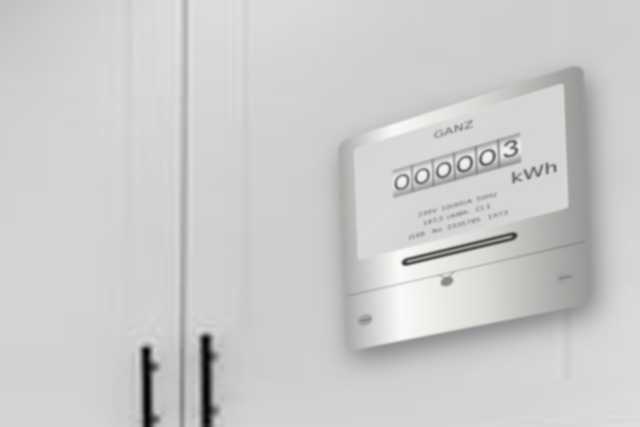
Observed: 3 kWh
